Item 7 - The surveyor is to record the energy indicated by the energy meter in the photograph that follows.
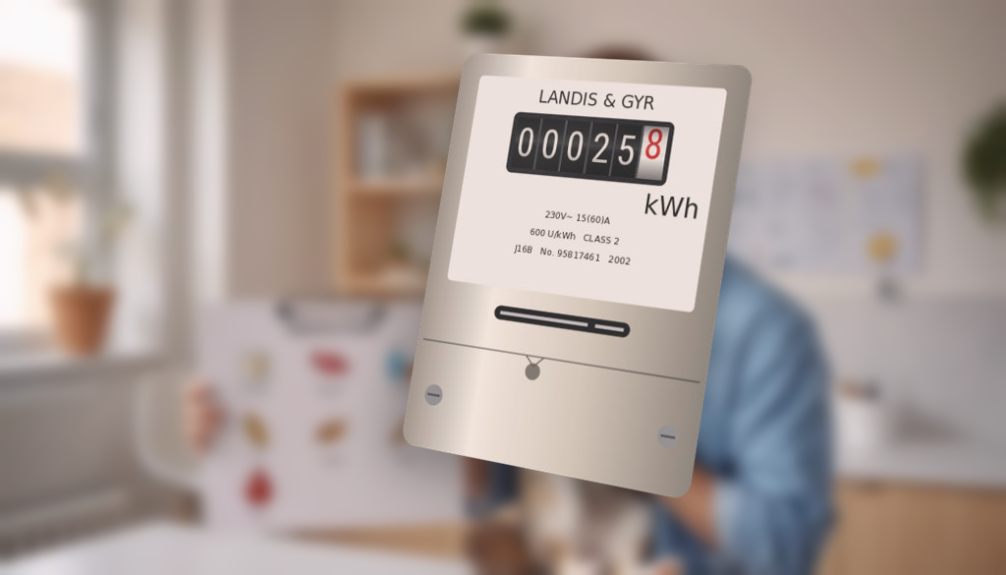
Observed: 25.8 kWh
